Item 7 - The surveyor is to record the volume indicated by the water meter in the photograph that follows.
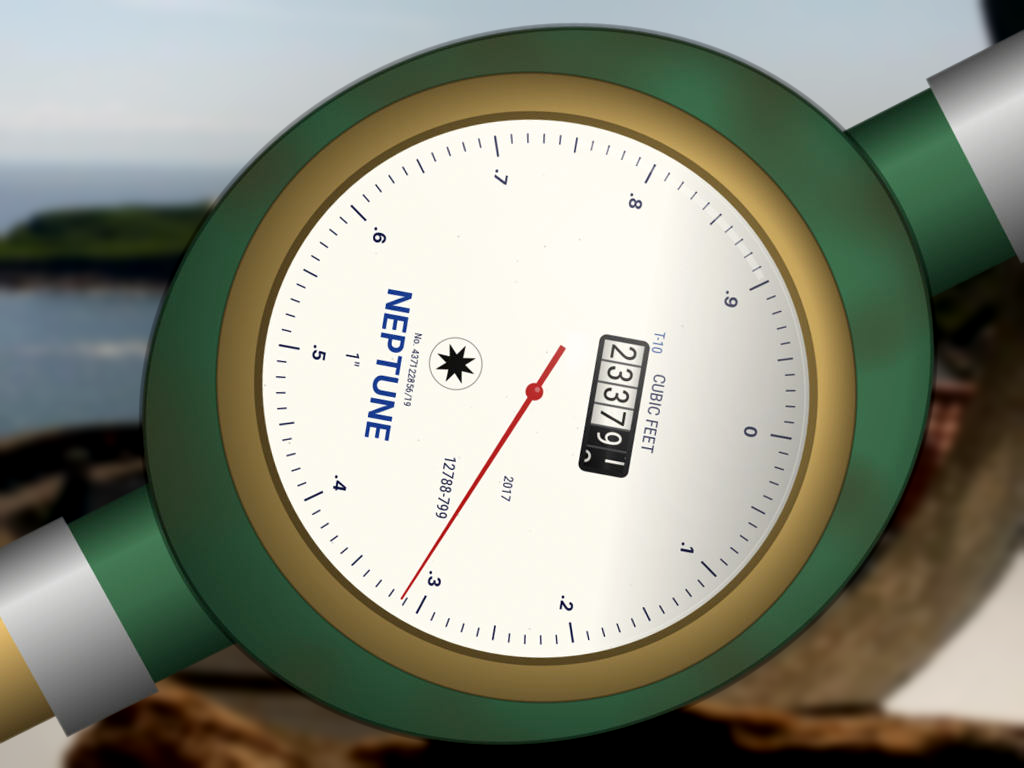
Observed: 233791.31 ft³
